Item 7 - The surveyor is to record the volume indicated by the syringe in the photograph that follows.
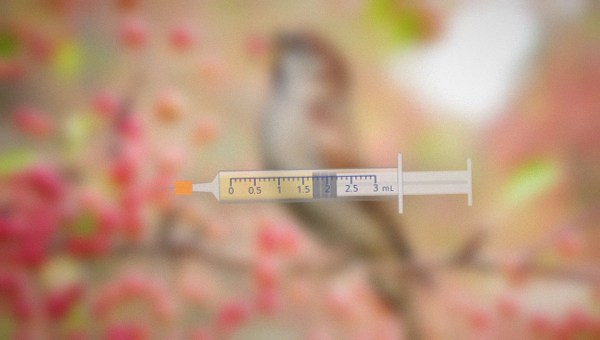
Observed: 1.7 mL
